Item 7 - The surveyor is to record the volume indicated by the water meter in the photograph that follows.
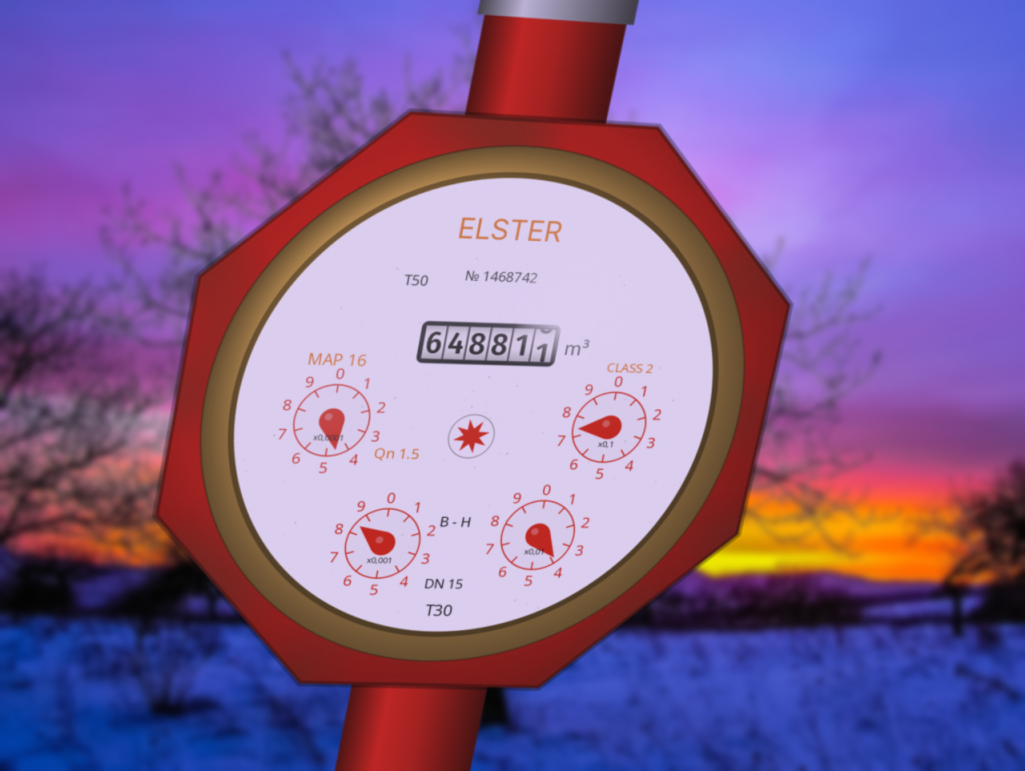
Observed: 648810.7384 m³
